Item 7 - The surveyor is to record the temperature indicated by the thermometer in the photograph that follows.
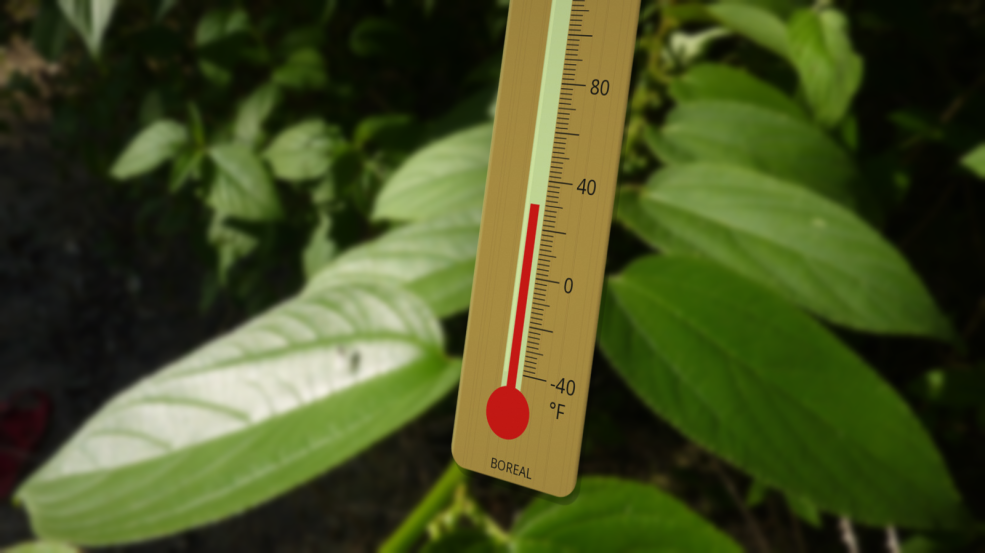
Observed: 30 °F
